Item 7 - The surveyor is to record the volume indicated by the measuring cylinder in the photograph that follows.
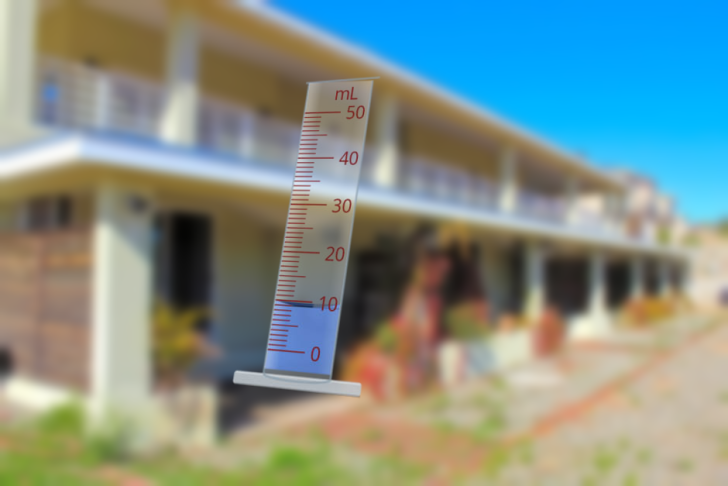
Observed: 9 mL
